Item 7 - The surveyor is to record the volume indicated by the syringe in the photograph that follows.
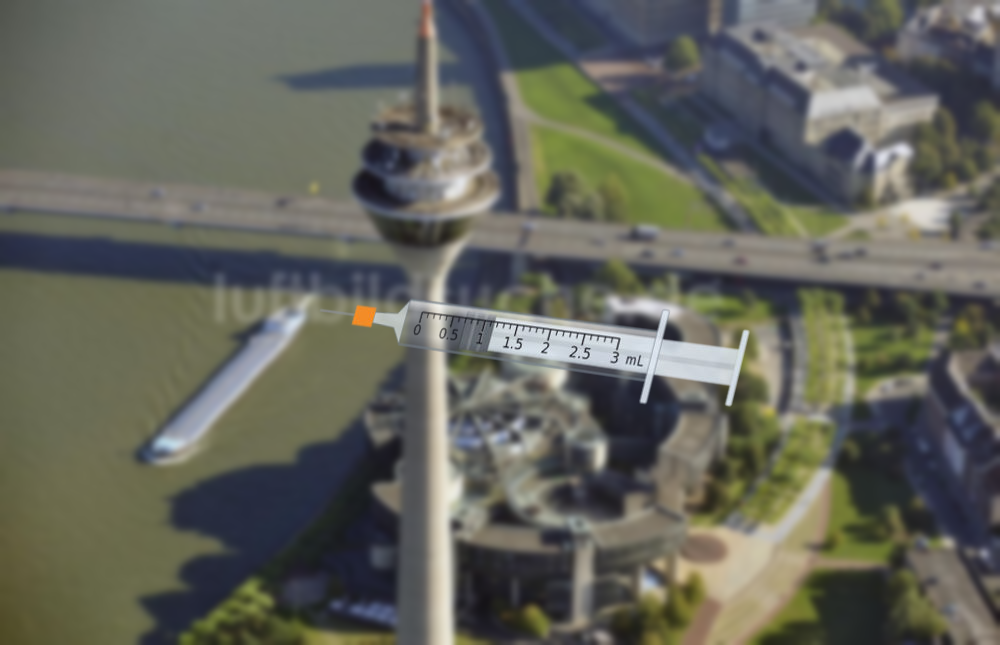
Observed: 0.7 mL
